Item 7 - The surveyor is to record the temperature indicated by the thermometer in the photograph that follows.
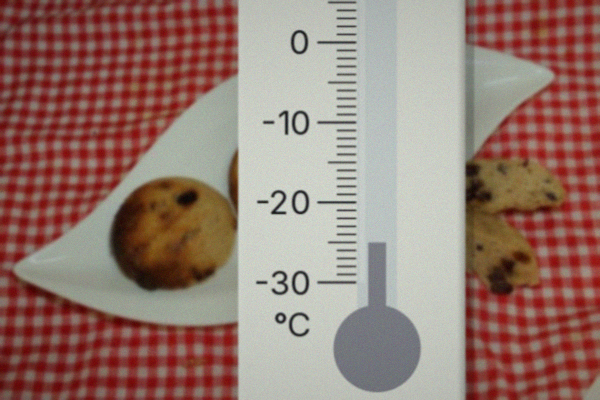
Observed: -25 °C
